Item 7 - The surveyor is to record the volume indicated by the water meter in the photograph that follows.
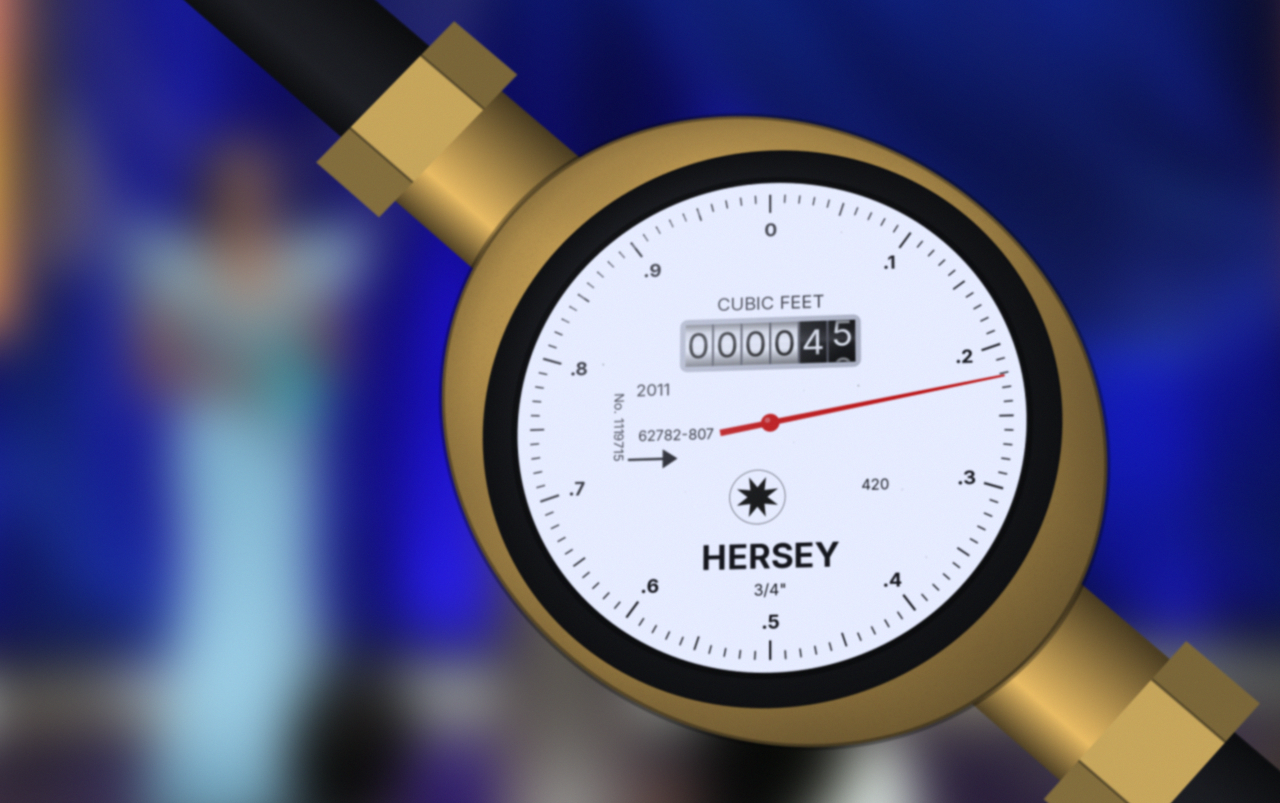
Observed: 45.22 ft³
